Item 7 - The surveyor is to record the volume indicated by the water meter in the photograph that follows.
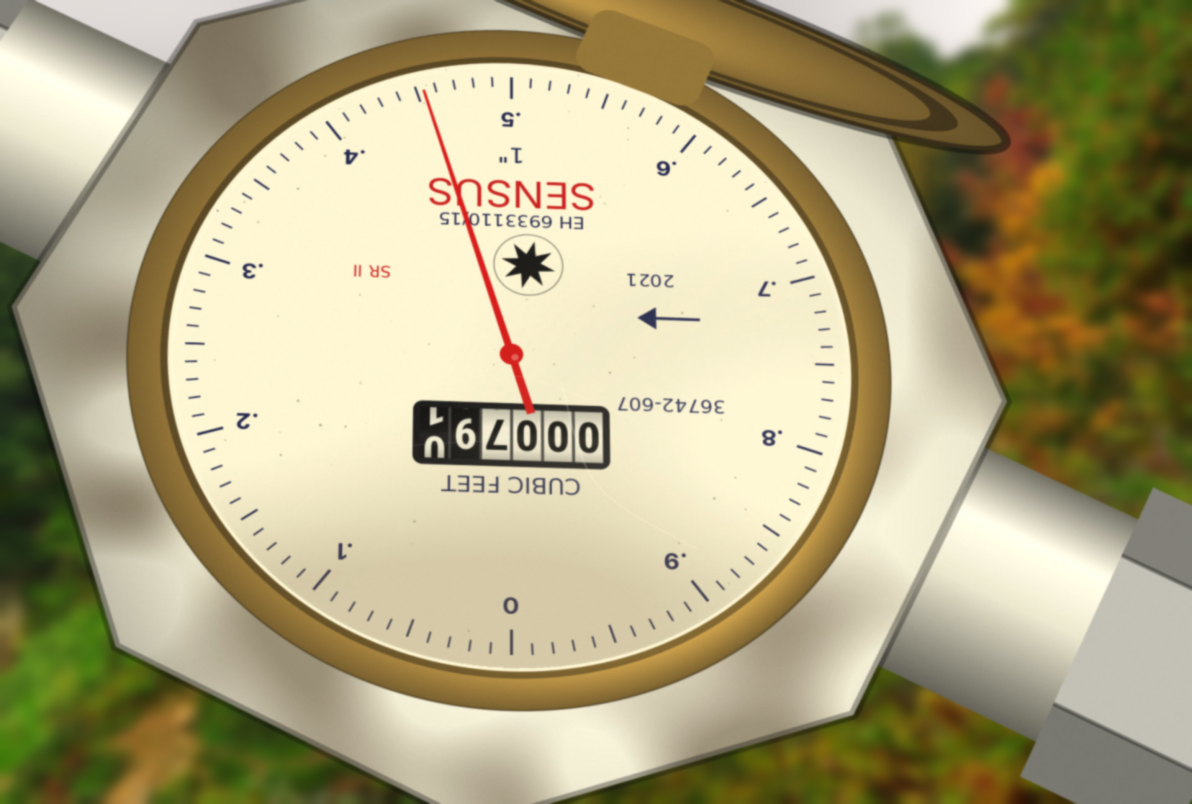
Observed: 790.45 ft³
